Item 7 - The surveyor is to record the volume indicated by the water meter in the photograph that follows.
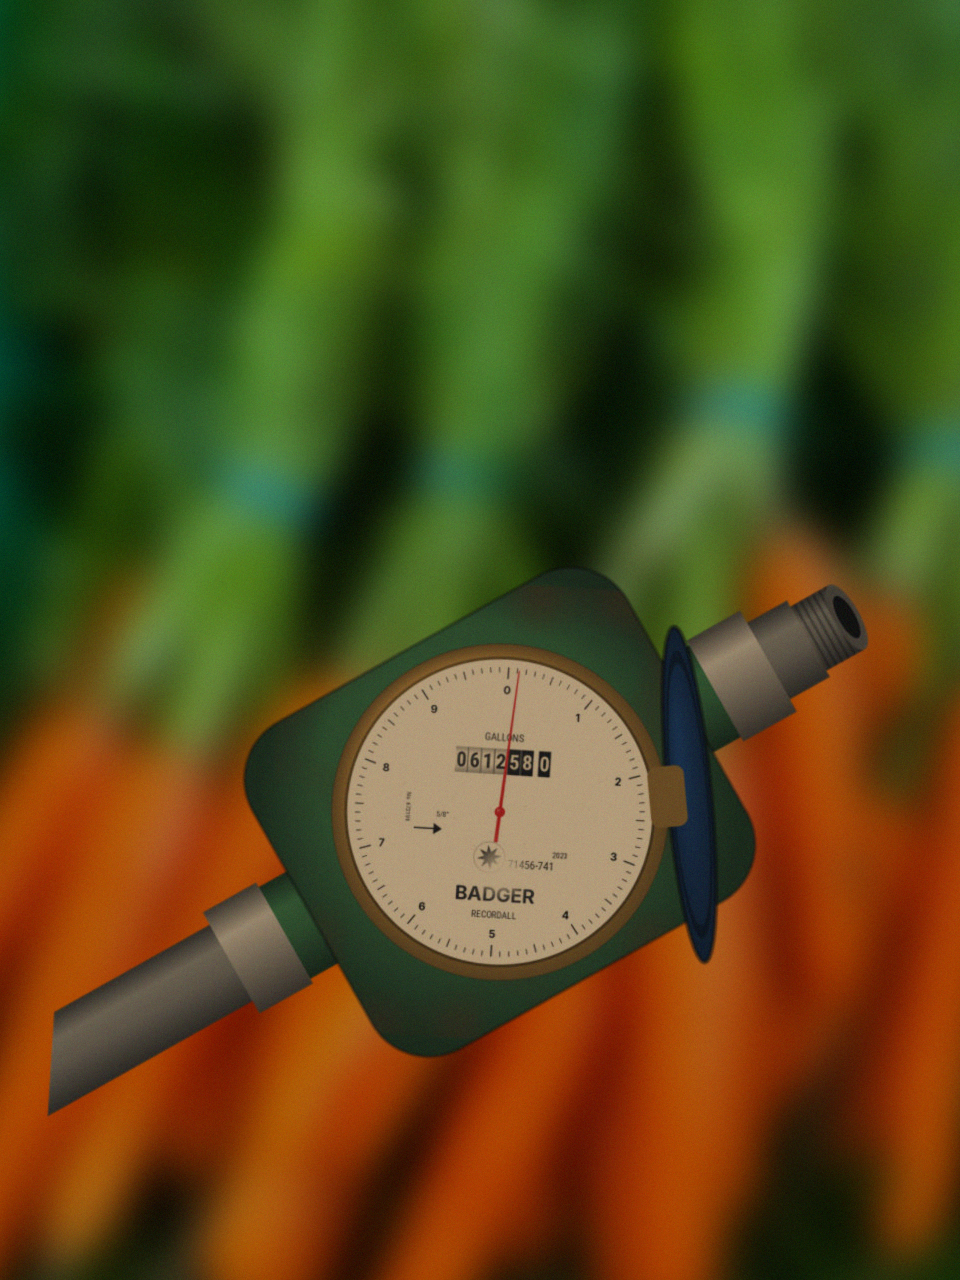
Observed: 612580.1 gal
